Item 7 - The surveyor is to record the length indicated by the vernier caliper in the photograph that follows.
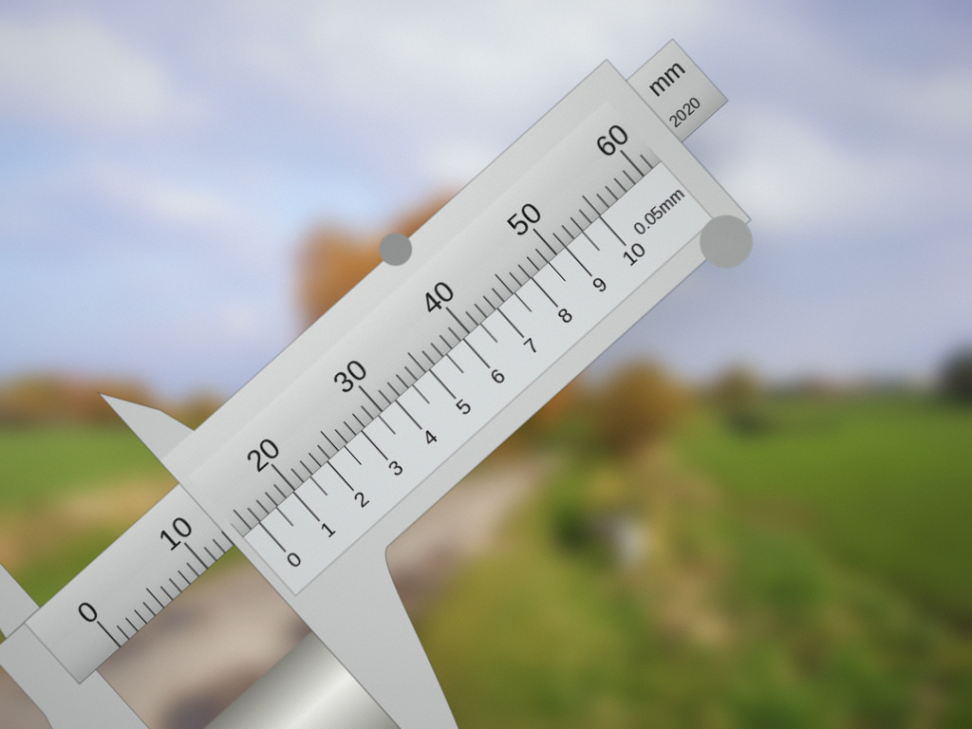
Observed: 15.9 mm
